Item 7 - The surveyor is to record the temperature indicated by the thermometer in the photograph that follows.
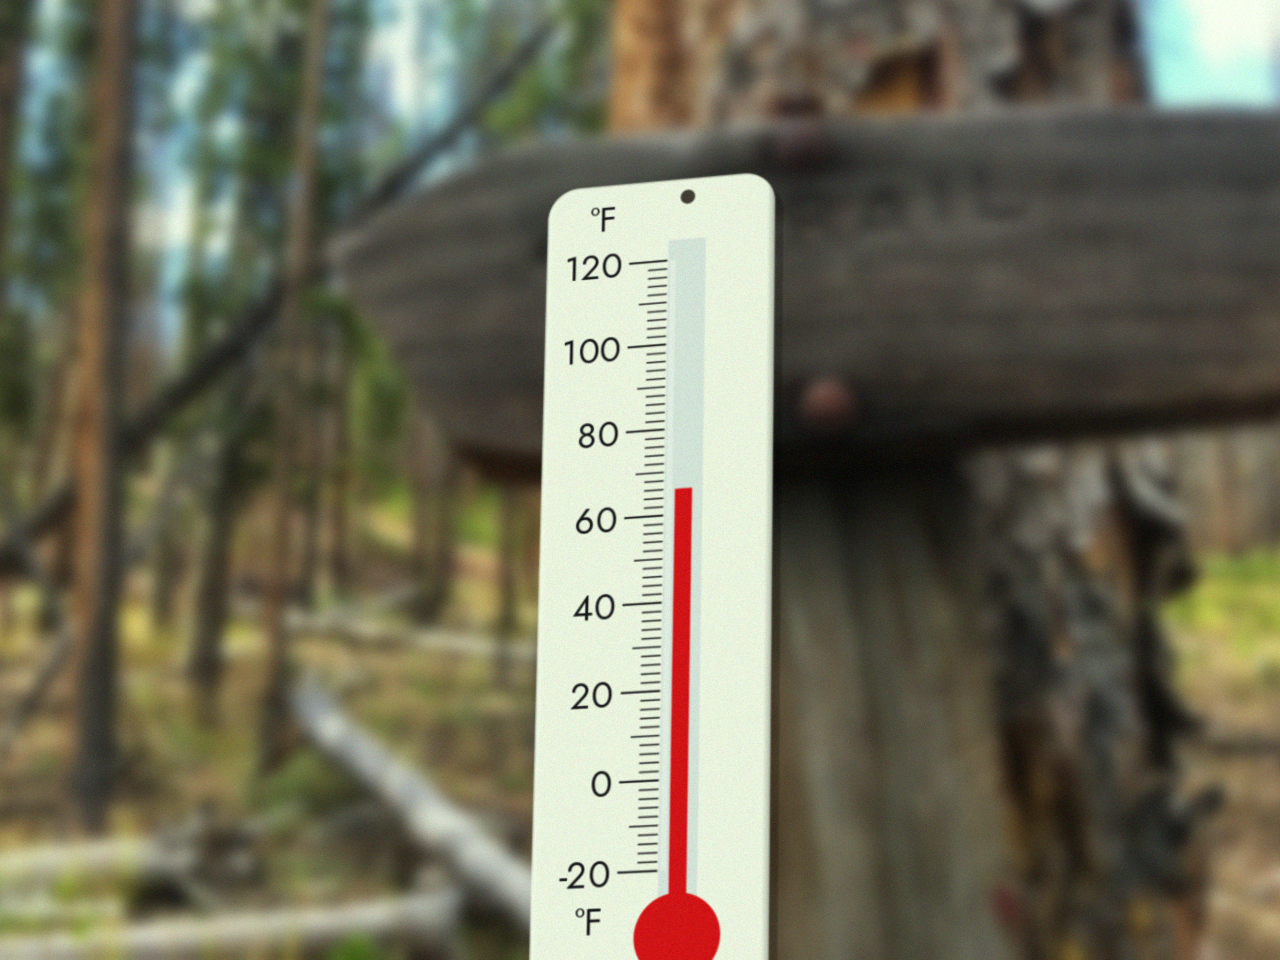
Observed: 66 °F
